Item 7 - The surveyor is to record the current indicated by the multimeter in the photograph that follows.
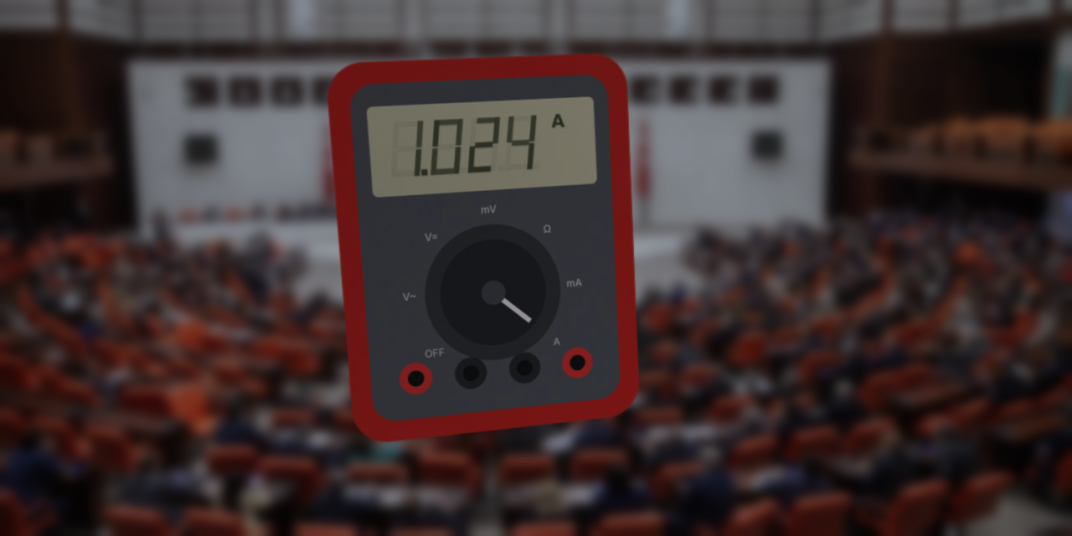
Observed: 1.024 A
